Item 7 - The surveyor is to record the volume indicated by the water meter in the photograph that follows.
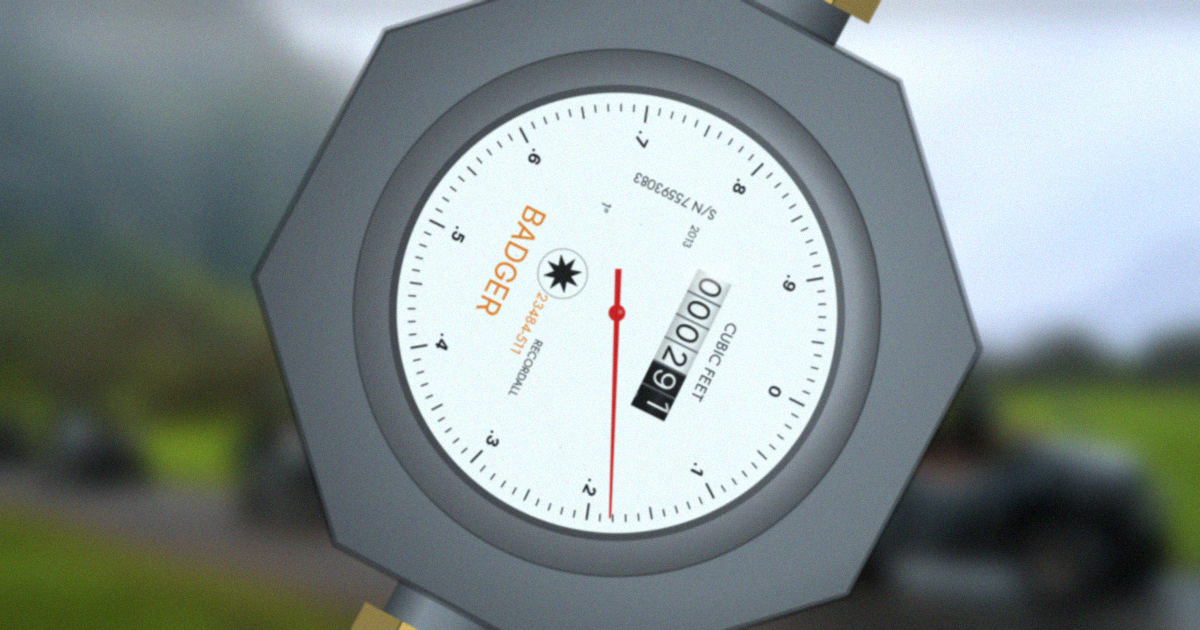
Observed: 291.18 ft³
